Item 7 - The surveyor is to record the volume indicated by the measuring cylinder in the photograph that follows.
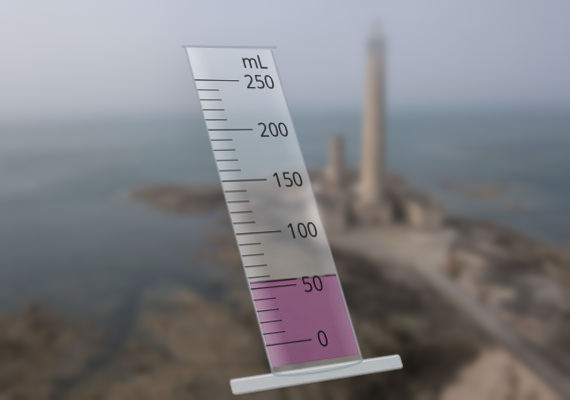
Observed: 55 mL
